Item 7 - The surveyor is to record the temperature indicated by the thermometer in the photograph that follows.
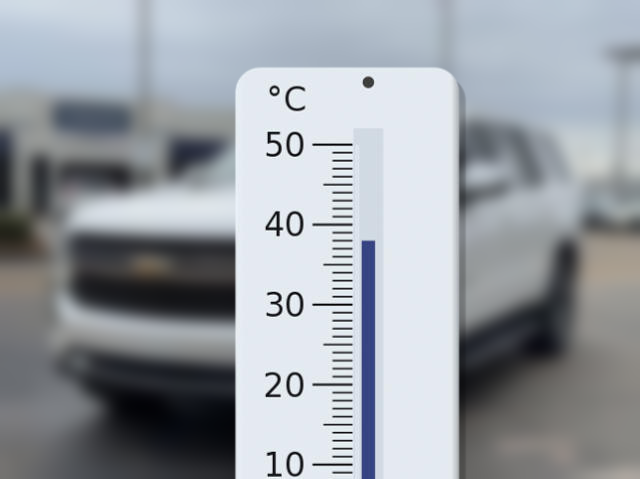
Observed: 38 °C
